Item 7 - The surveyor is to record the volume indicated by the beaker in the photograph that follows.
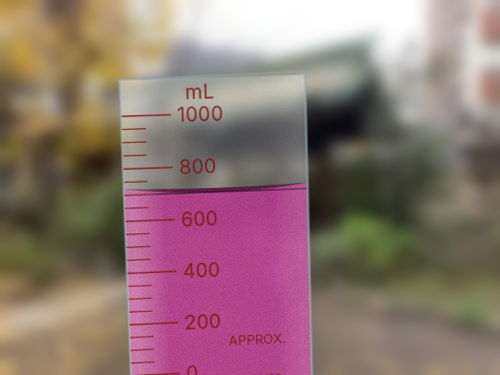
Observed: 700 mL
